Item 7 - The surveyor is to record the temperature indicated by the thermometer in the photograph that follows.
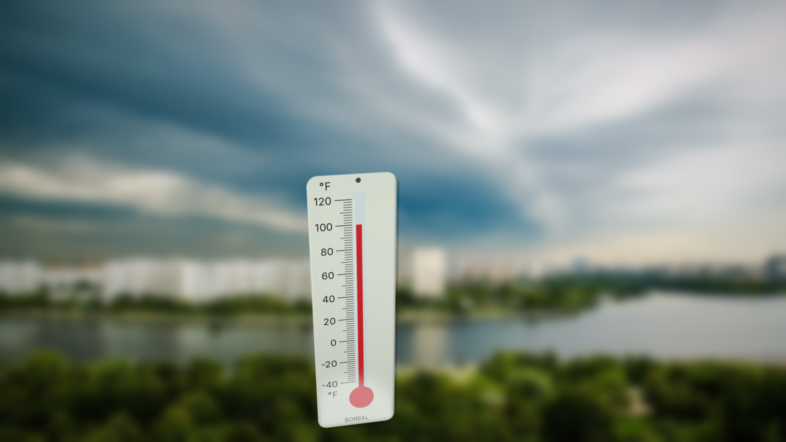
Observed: 100 °F
